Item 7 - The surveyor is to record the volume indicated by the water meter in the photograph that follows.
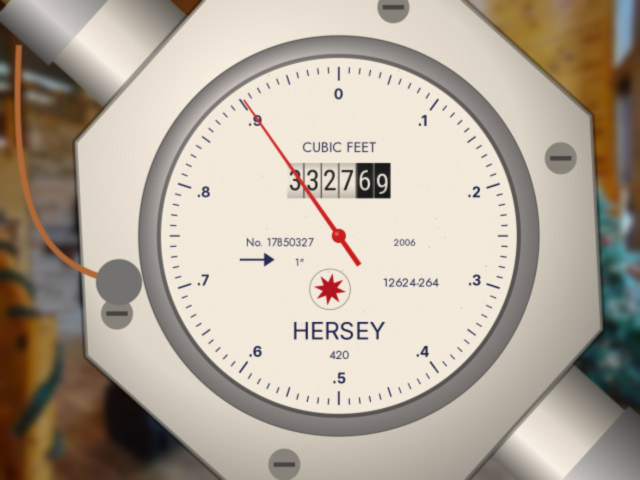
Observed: 332768.90 ft³
